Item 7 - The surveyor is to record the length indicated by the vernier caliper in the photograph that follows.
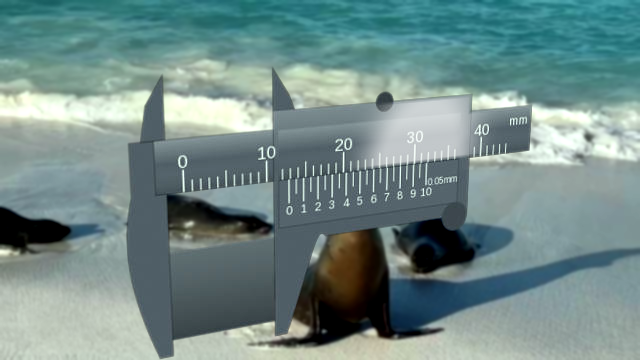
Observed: 12.8 mm
